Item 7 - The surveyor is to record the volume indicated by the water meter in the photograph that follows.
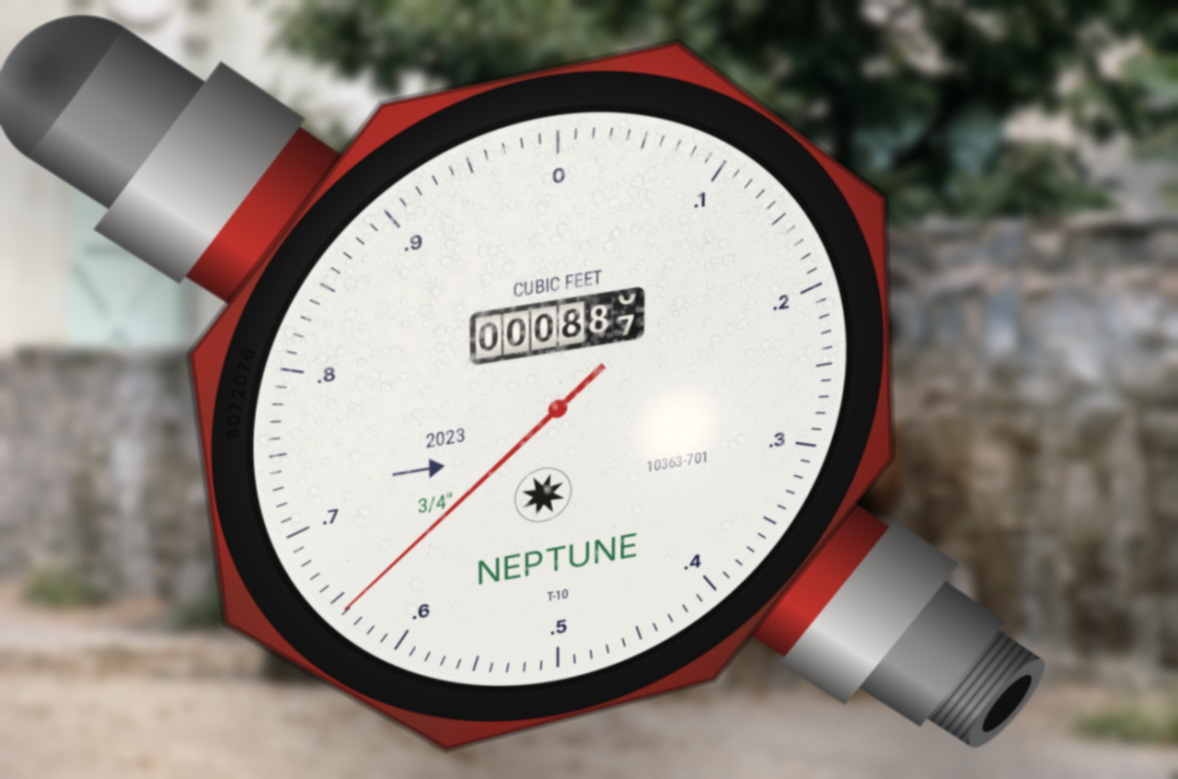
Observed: 886.64 ft³
